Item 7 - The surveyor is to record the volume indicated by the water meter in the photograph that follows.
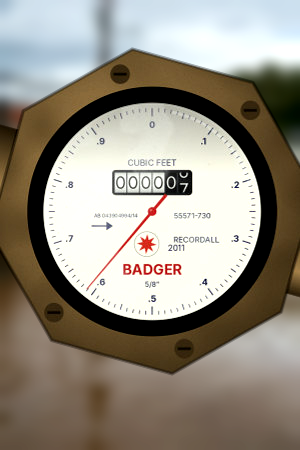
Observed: 6.61 ft³
